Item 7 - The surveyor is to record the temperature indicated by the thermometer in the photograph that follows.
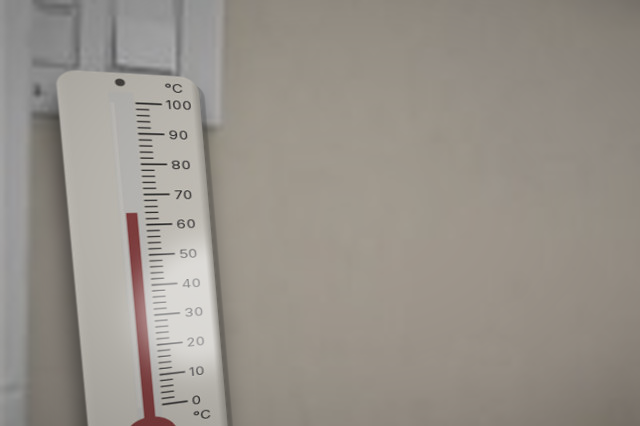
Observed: 64 °C
